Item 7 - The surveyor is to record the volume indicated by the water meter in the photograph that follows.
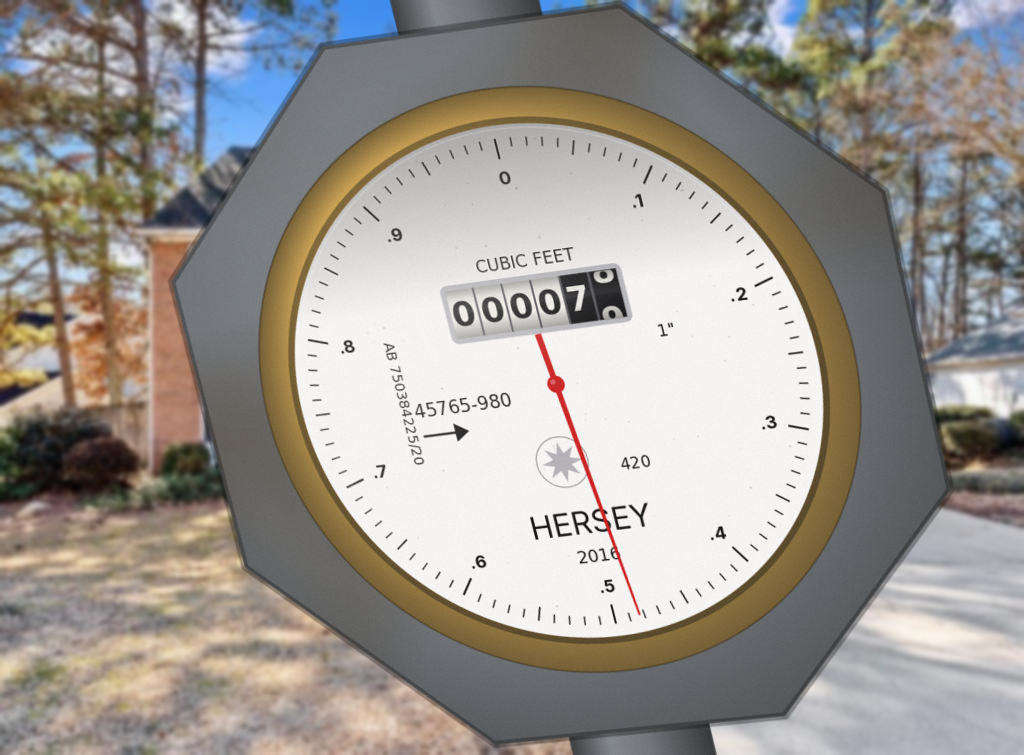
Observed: 78.48 ft³
